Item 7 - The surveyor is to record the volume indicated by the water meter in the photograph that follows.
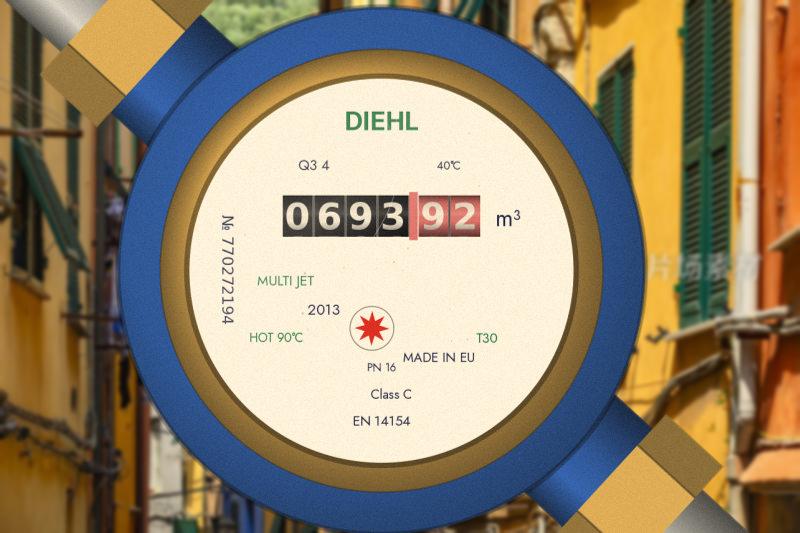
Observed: 693.92 m³
